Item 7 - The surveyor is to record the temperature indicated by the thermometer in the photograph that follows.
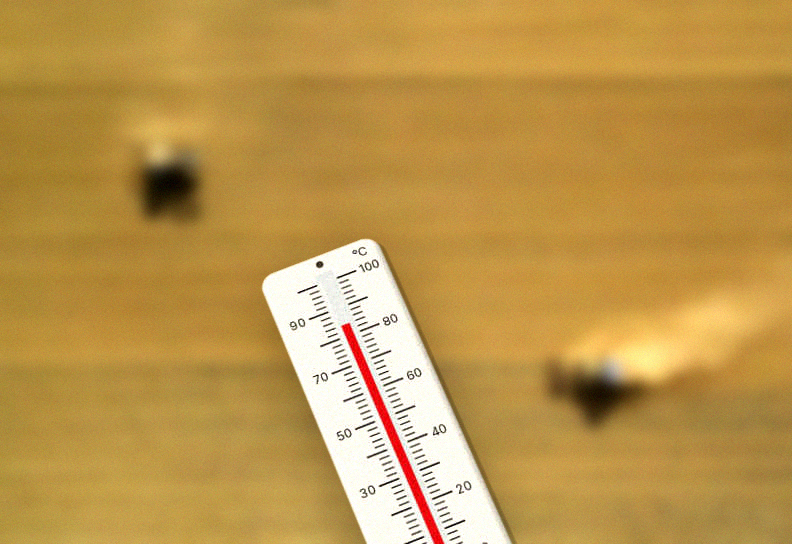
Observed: 84 °C
